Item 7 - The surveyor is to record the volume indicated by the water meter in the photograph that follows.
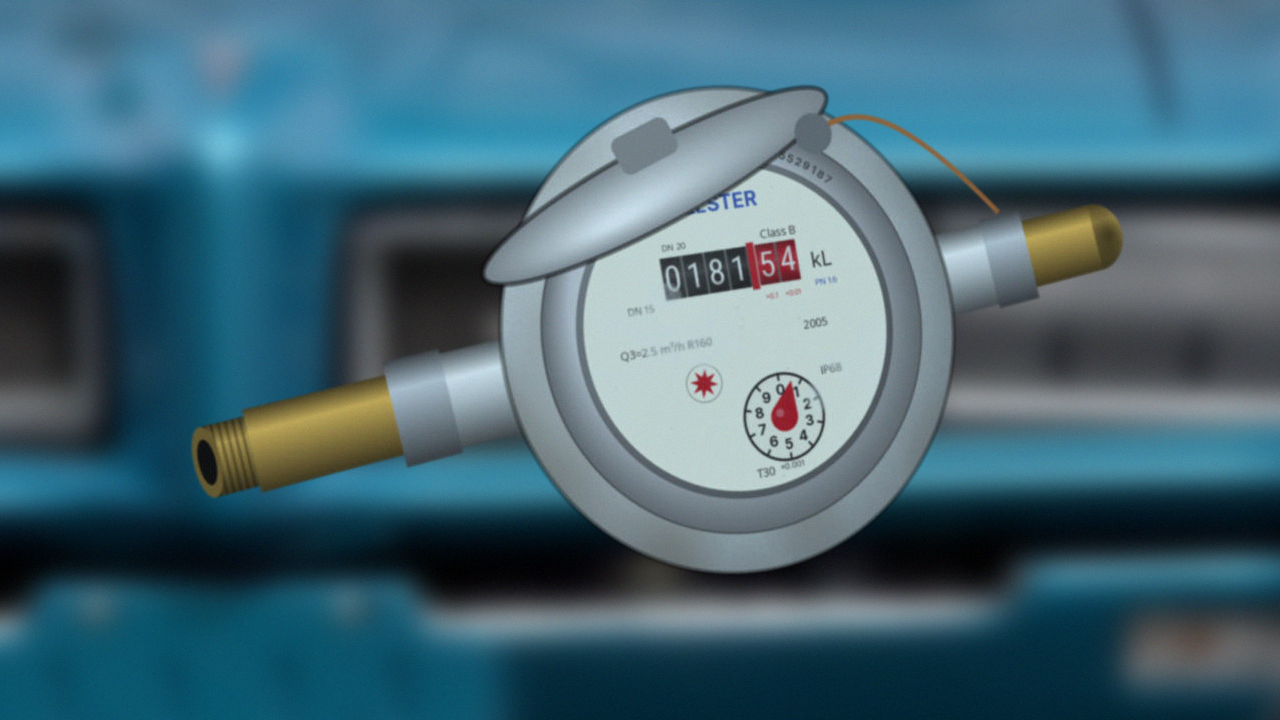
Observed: 181.540 kL
